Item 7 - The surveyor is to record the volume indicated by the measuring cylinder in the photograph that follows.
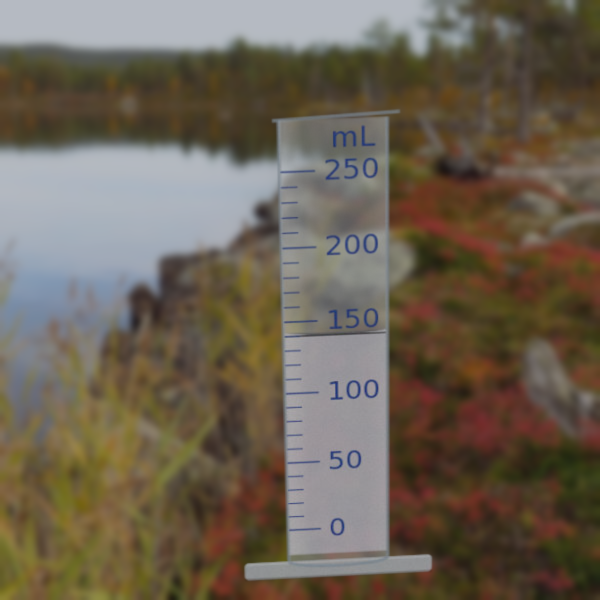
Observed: 140 mL
